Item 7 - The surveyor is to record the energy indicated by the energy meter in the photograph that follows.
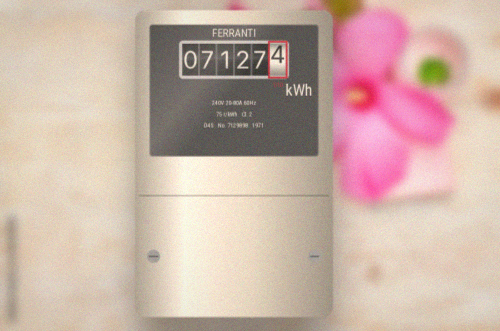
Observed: 7127.4 kWh
